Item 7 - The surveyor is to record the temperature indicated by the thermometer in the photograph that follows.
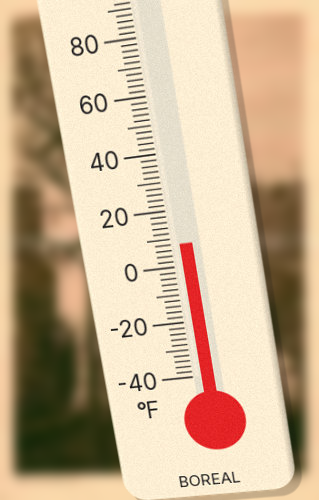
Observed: 8 °F
